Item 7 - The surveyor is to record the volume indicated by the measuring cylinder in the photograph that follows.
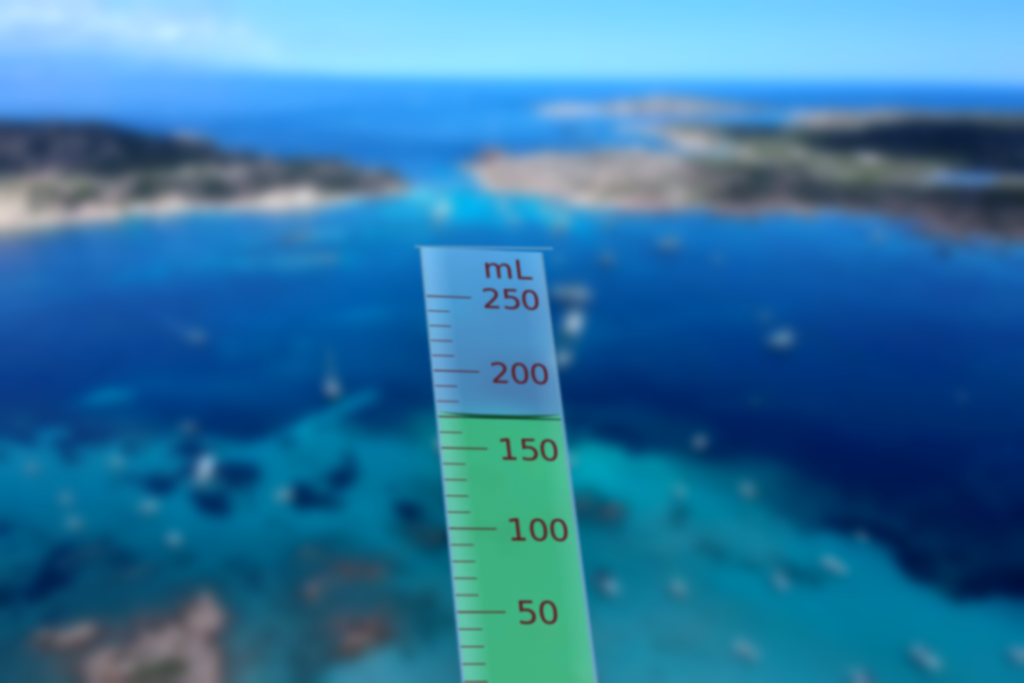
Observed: 170 mL
